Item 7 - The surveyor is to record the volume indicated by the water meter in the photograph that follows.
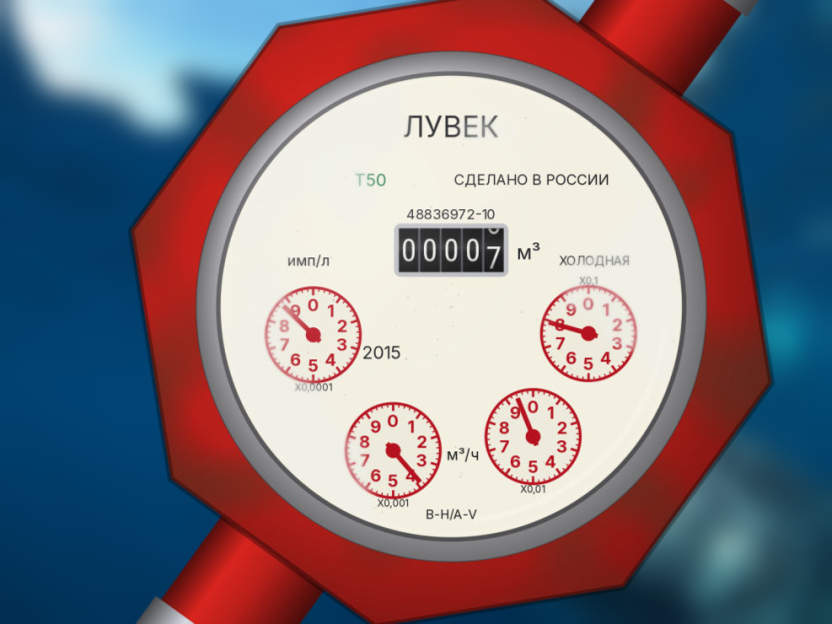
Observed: 6.7938 m³
